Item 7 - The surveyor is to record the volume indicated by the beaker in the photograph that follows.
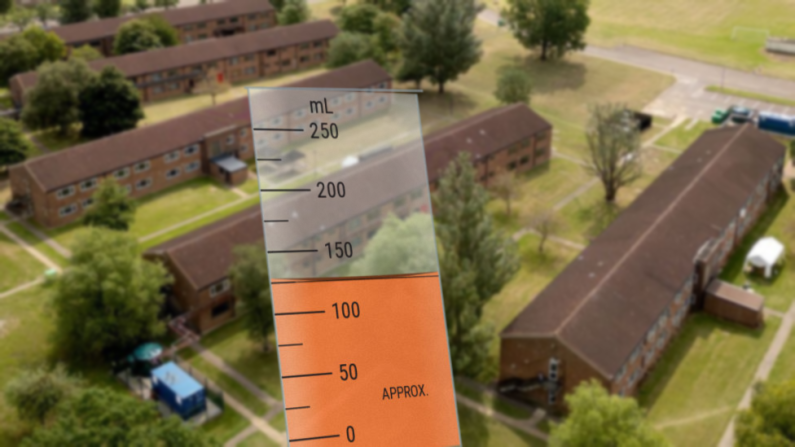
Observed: 125 mL
